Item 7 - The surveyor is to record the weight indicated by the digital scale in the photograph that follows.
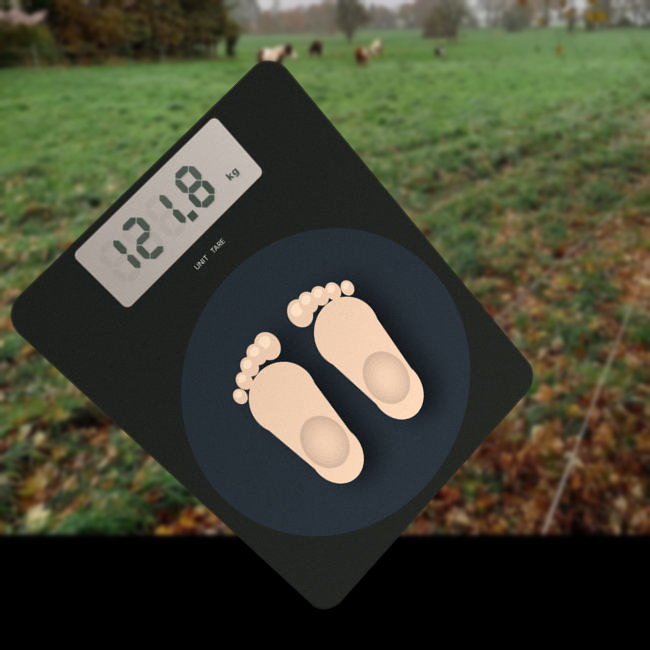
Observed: 121.8 kg
